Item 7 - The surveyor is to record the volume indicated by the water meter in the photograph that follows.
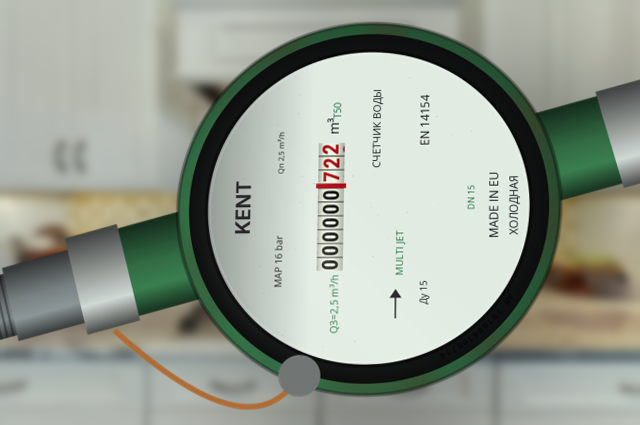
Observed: 0.722 m³
